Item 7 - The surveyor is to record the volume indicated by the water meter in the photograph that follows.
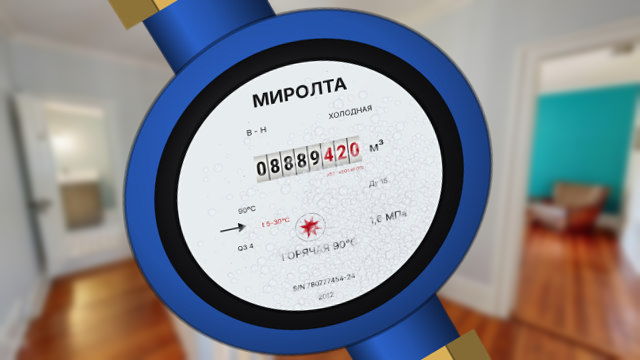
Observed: 8889.420 m³
